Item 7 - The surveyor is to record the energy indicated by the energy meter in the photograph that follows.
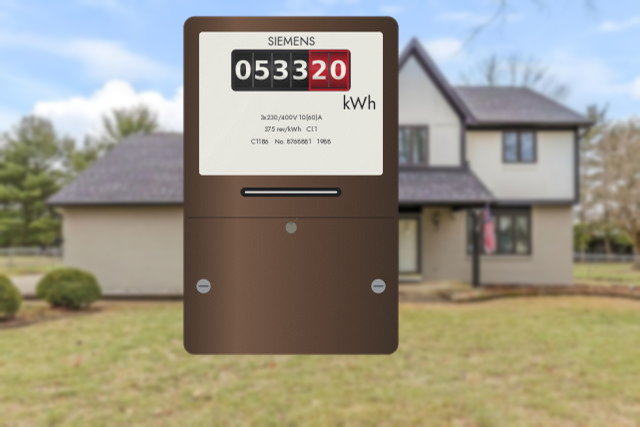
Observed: 533.20 kWh
